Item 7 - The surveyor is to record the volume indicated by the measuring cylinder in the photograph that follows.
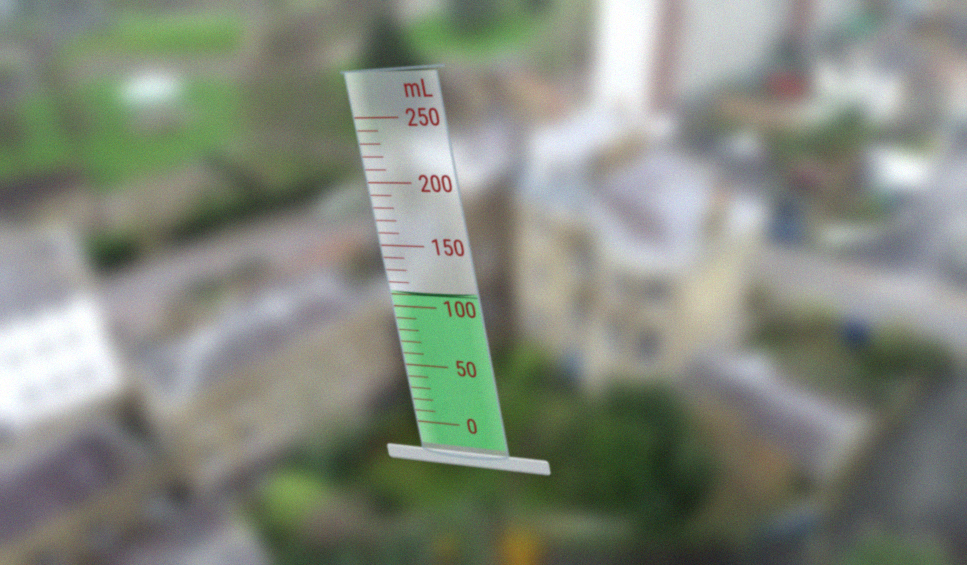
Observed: 110 mL
